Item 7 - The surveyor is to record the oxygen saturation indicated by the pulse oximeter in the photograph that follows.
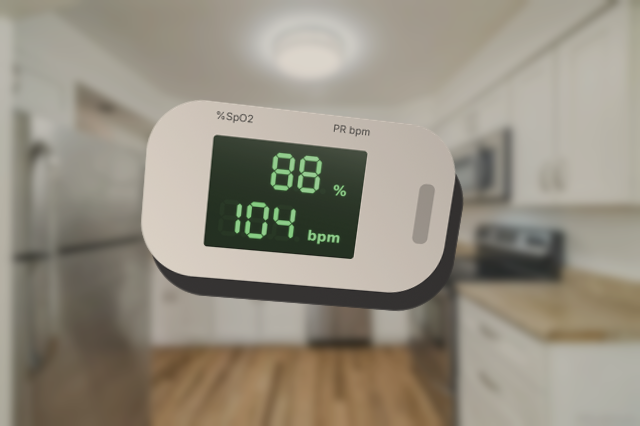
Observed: 88 %
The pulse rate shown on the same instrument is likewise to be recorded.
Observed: 104 bpm
